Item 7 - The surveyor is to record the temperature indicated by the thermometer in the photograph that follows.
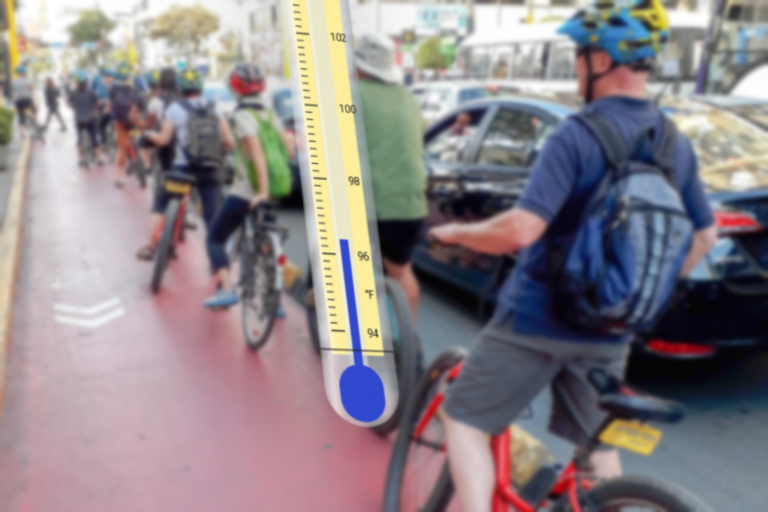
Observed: 96.4 °F
